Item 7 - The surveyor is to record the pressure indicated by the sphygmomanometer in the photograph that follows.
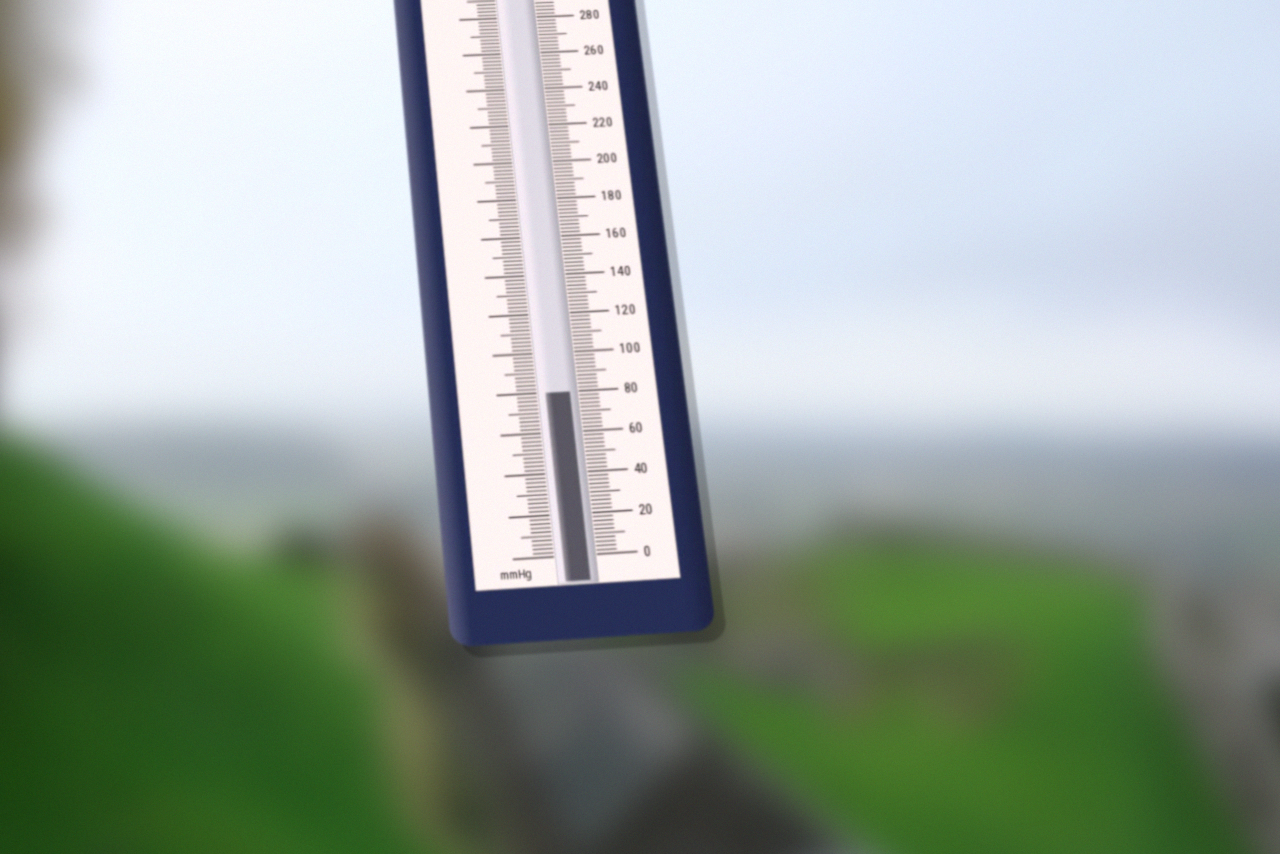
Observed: 80 mmHg
